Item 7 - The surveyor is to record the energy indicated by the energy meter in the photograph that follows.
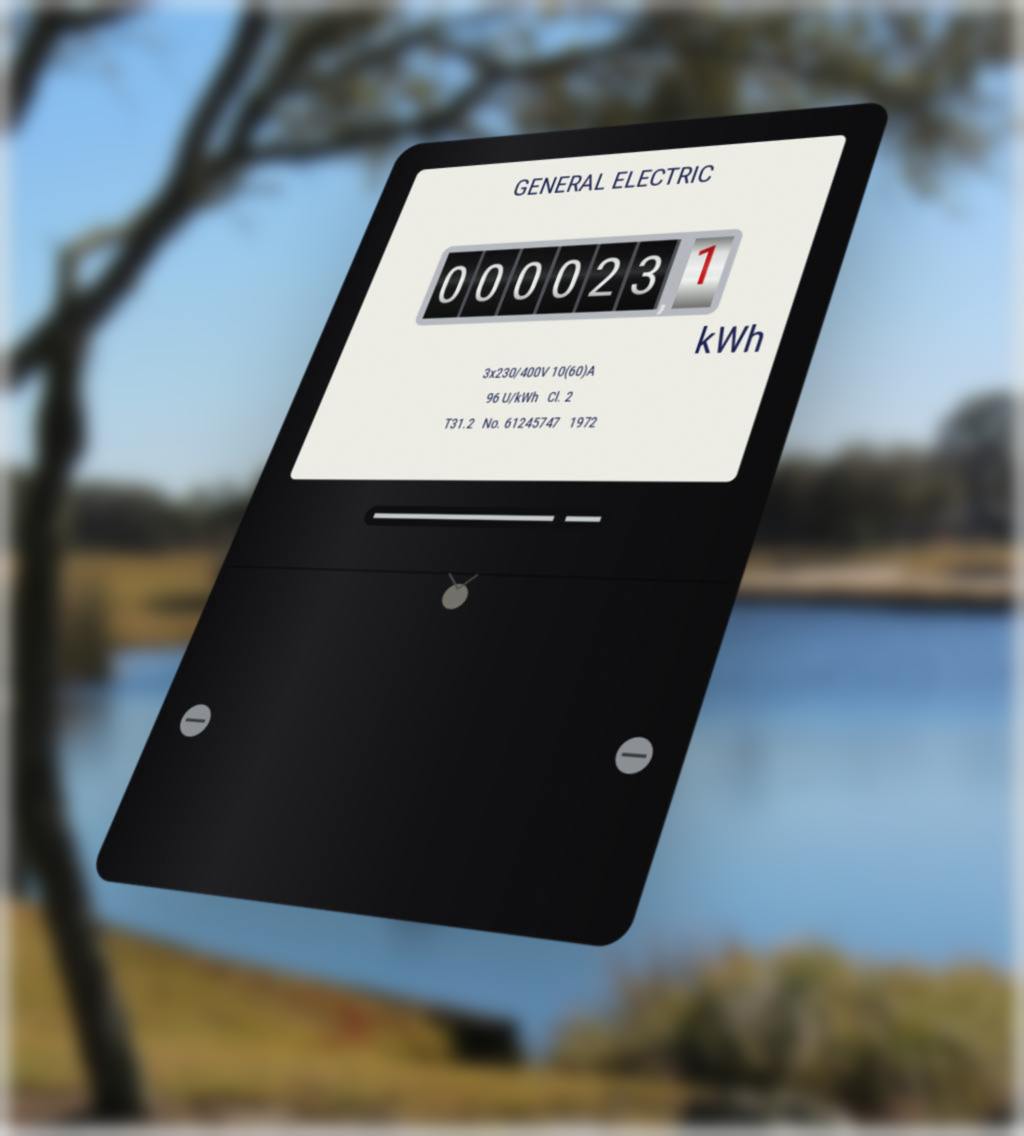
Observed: 23.1 kWh
